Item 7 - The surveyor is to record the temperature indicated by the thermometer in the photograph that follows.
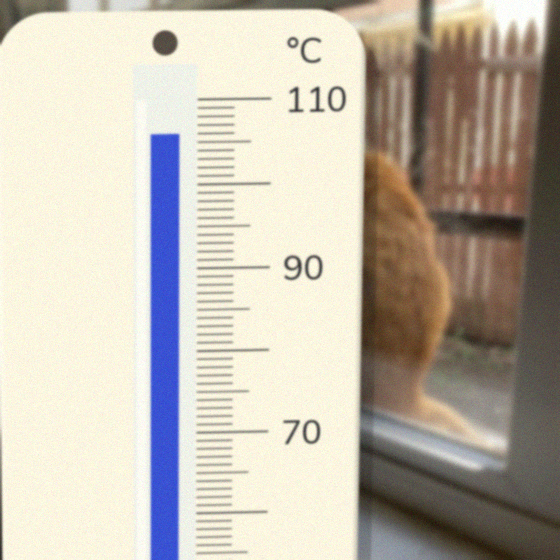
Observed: 106 °C
